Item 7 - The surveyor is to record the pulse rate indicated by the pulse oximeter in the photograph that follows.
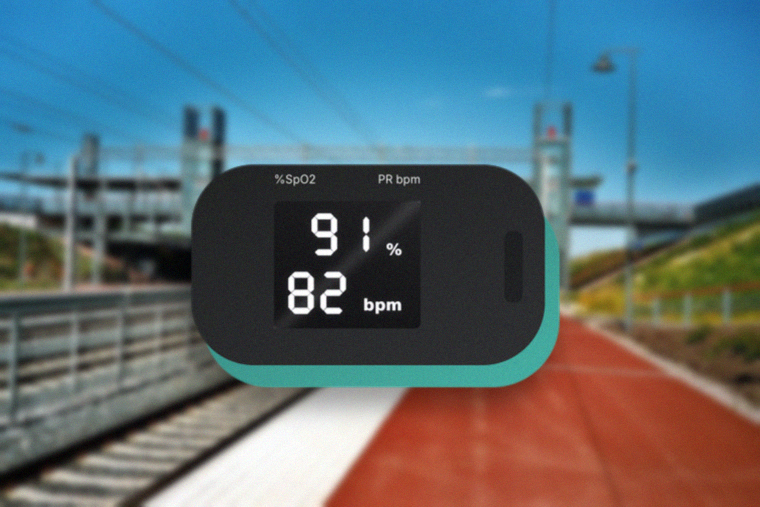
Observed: 82 bpm
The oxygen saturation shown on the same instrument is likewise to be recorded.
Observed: 91 %
